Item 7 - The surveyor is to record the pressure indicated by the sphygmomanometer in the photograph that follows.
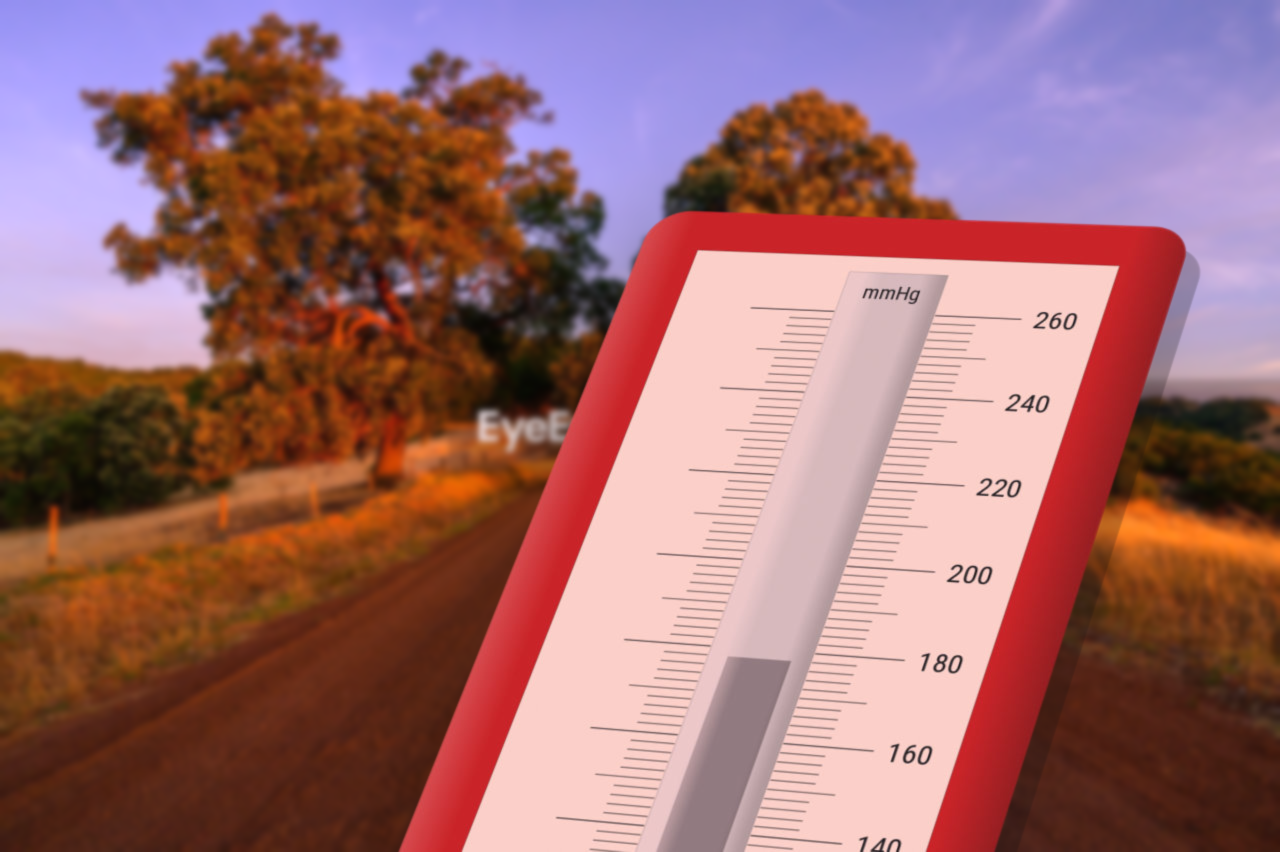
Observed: 178 mmHg
